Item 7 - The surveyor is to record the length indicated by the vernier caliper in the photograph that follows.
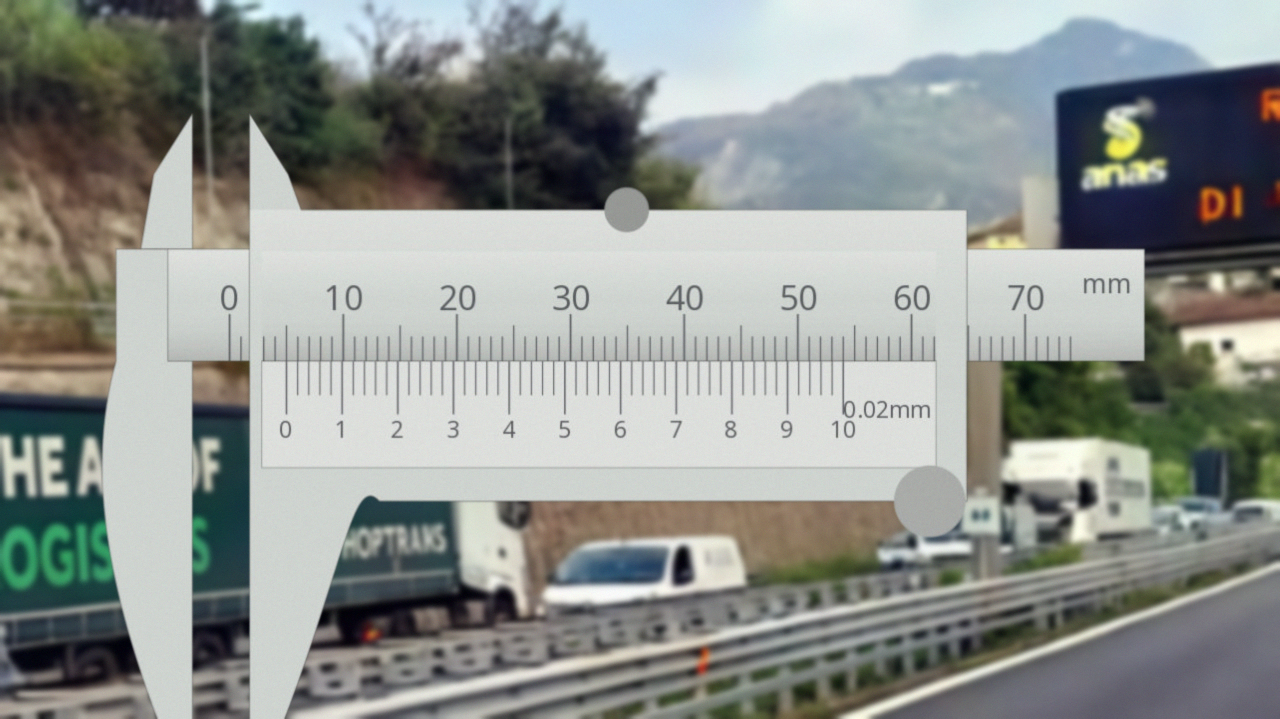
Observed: 5.0 mm
